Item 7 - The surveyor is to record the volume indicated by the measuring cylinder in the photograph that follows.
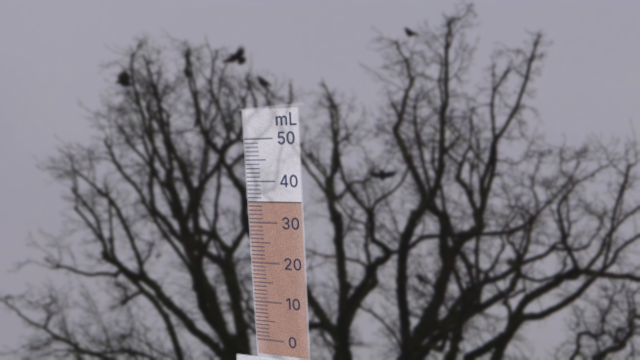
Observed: 35 mL
